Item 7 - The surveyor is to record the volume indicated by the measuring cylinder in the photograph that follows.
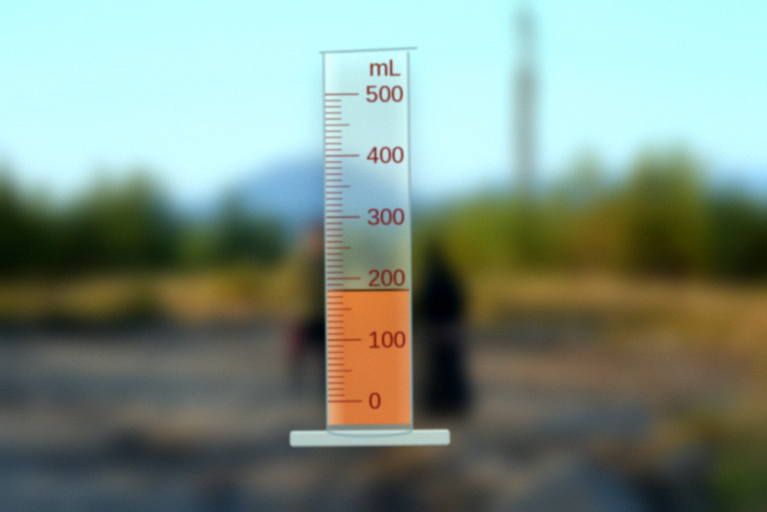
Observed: 180 mL
